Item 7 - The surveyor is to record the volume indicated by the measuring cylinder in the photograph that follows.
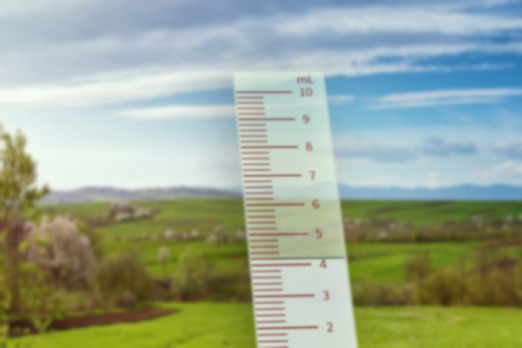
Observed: 4.2 mL
